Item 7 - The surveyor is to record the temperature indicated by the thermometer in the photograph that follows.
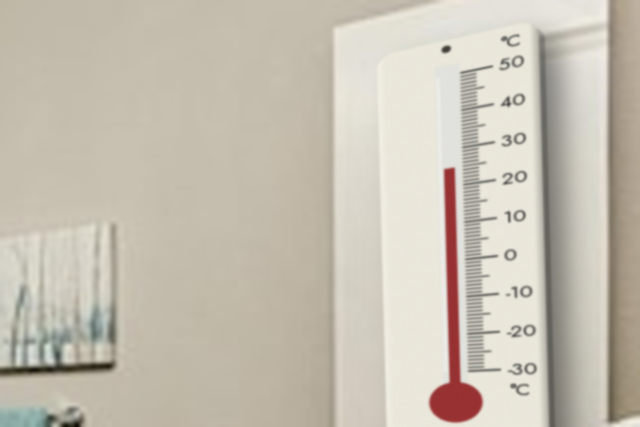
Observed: 25 °C
